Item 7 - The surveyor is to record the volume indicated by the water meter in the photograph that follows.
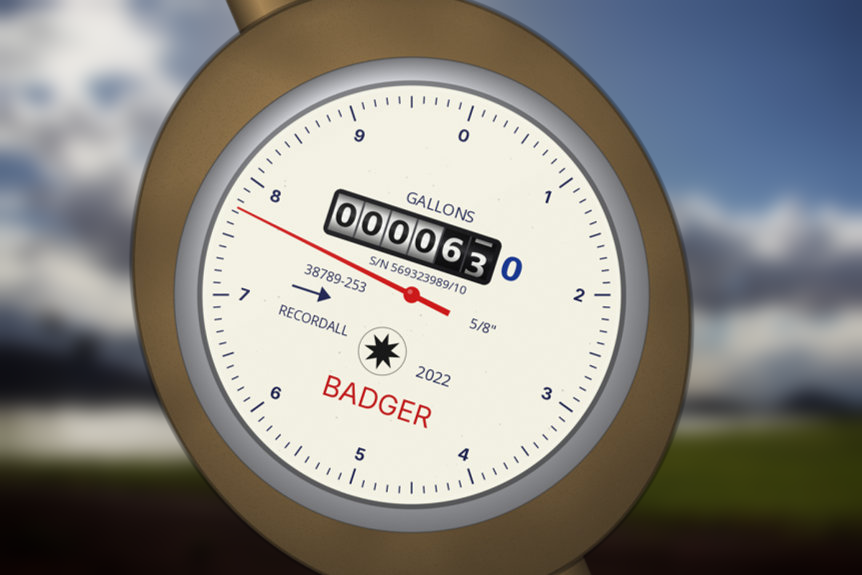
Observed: 627.7 gal
